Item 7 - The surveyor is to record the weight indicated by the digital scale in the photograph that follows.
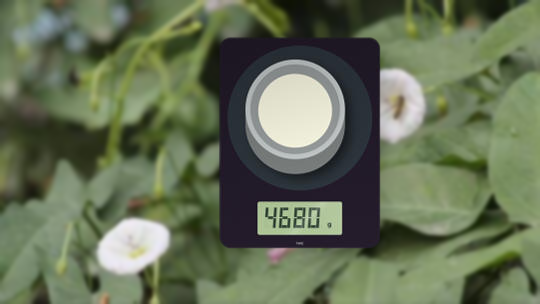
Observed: 4680 g
